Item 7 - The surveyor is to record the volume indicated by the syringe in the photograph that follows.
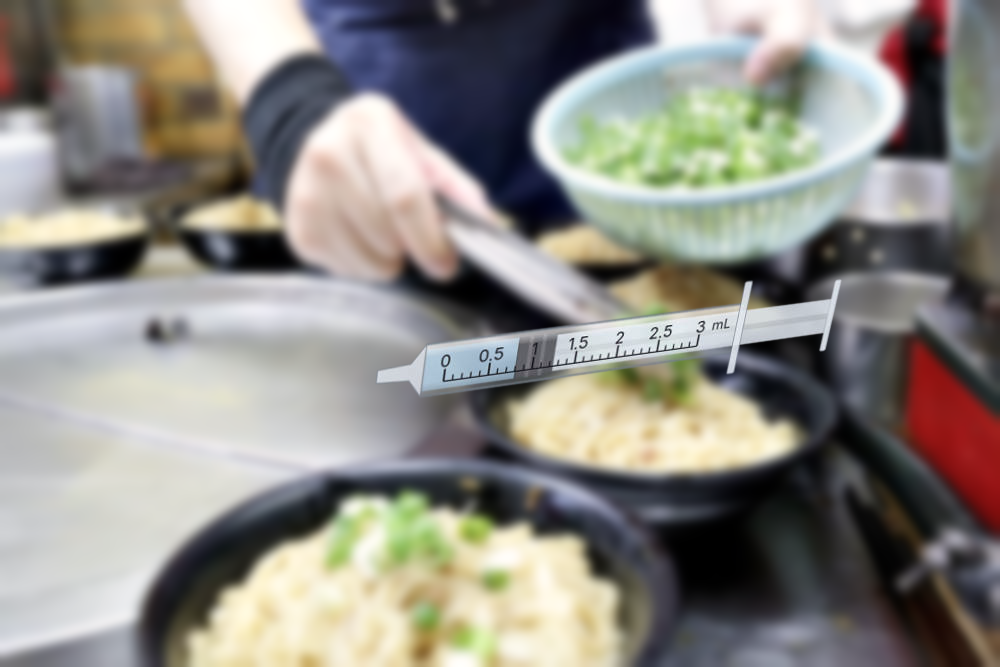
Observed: 0.8 mL
